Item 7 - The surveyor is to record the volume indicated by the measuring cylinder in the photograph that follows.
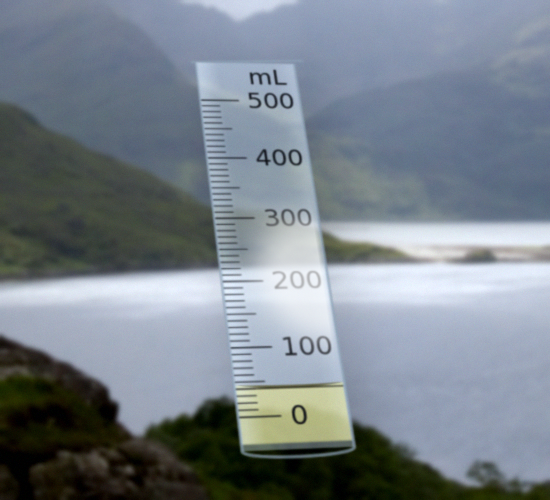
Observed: 40 mL
